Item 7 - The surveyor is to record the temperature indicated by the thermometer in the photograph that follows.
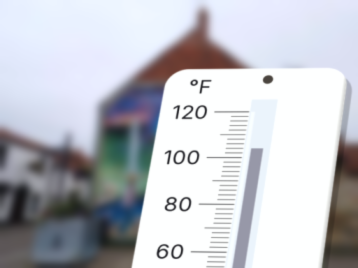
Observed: 104 °F
